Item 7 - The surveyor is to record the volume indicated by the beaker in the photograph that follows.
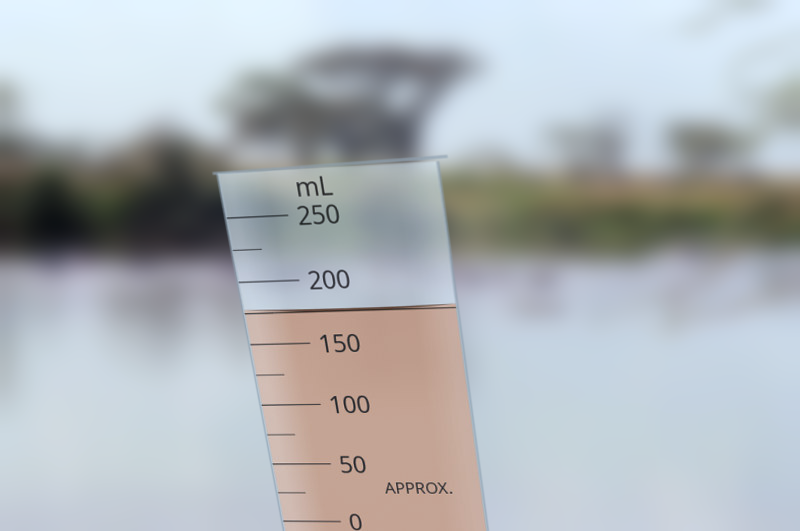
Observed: 175 mL
